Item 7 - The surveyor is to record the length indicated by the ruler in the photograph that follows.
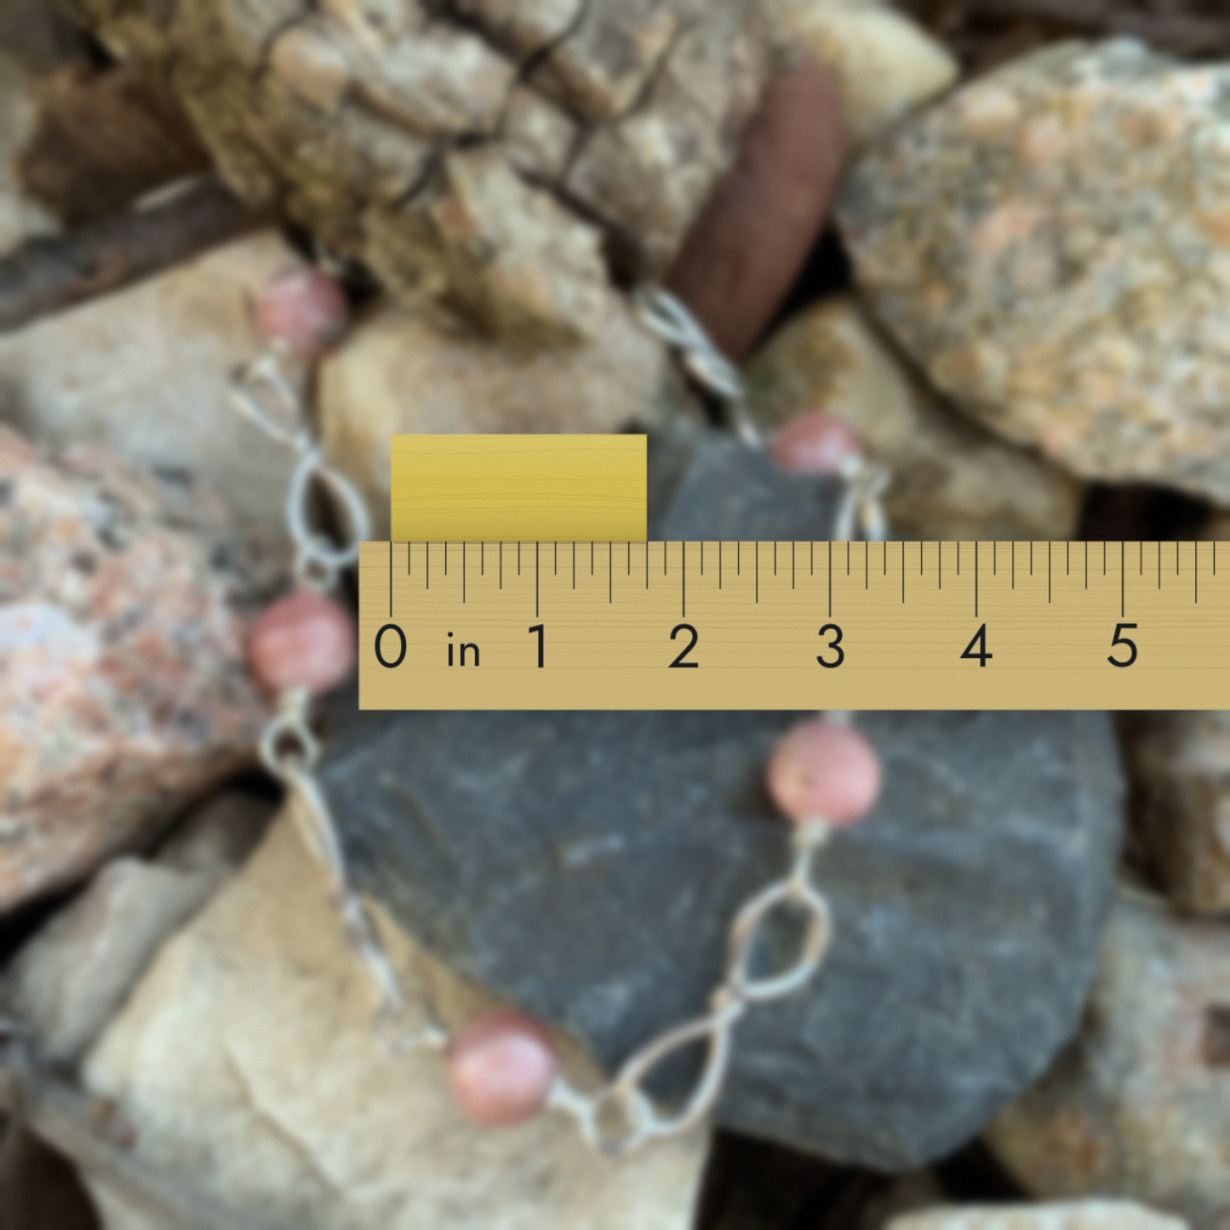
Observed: 1.75 in
